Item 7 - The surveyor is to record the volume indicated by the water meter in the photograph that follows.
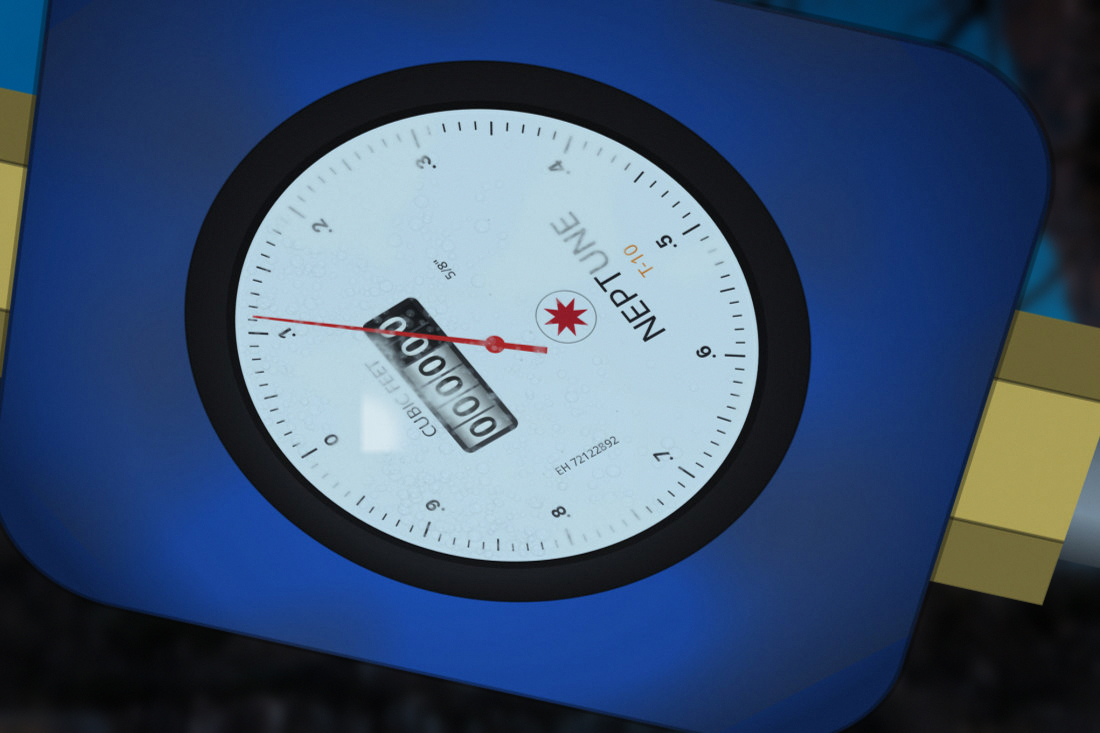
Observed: 0.11 ft³
